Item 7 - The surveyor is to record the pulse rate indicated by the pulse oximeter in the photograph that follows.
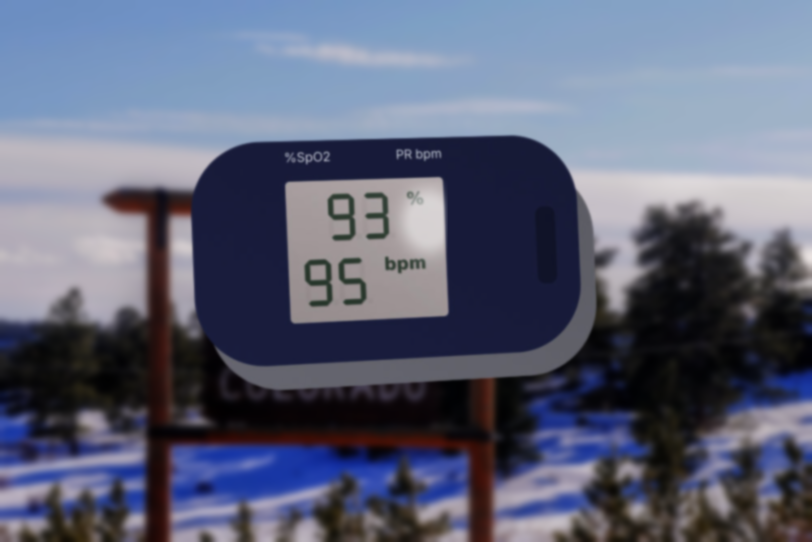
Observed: 95 bpm
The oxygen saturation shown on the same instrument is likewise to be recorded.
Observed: 93 %
